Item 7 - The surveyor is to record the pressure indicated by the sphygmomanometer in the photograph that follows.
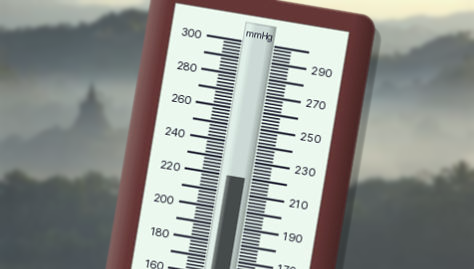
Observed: 220 mmHg
